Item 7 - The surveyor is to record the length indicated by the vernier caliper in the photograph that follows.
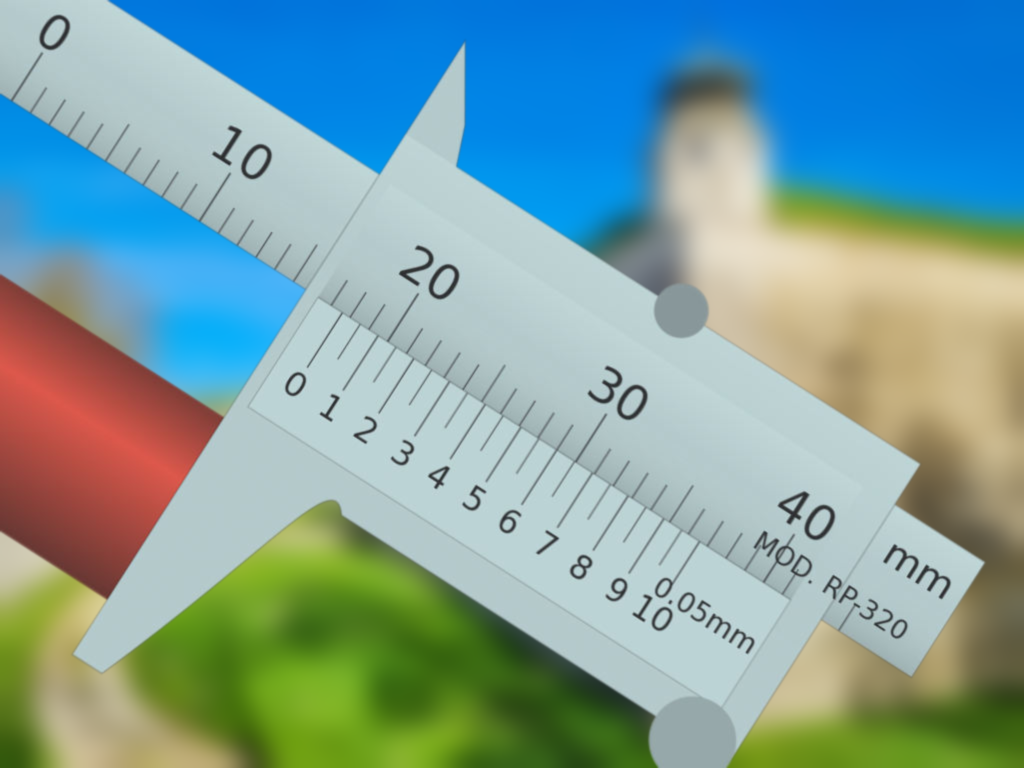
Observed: 17.6 mm
